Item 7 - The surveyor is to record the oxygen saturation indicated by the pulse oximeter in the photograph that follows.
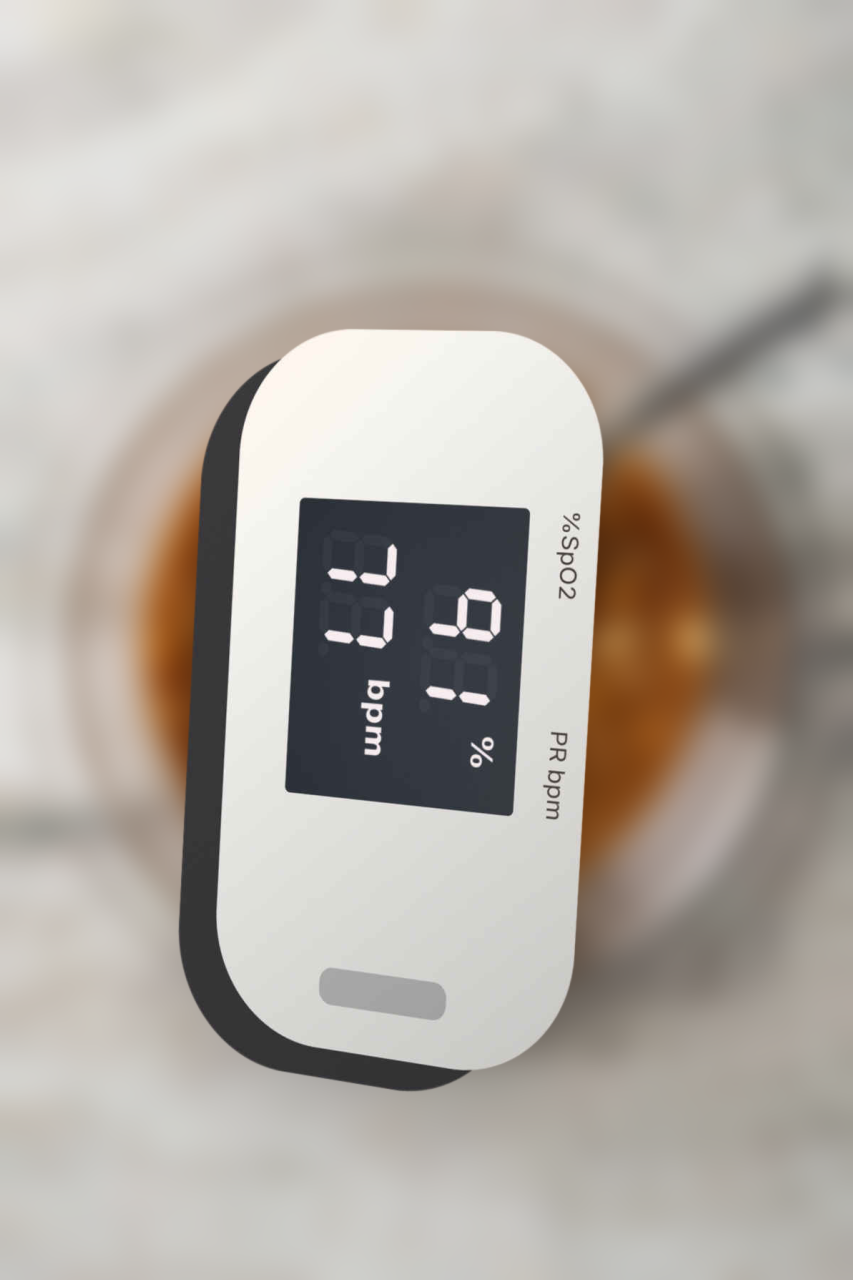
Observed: 91 %
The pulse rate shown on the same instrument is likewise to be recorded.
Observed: 77 bpm
